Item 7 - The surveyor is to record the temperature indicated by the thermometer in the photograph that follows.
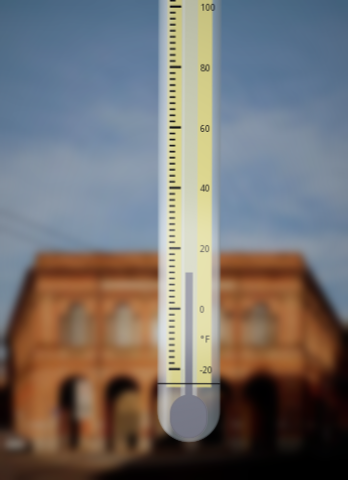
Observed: 12 °F
